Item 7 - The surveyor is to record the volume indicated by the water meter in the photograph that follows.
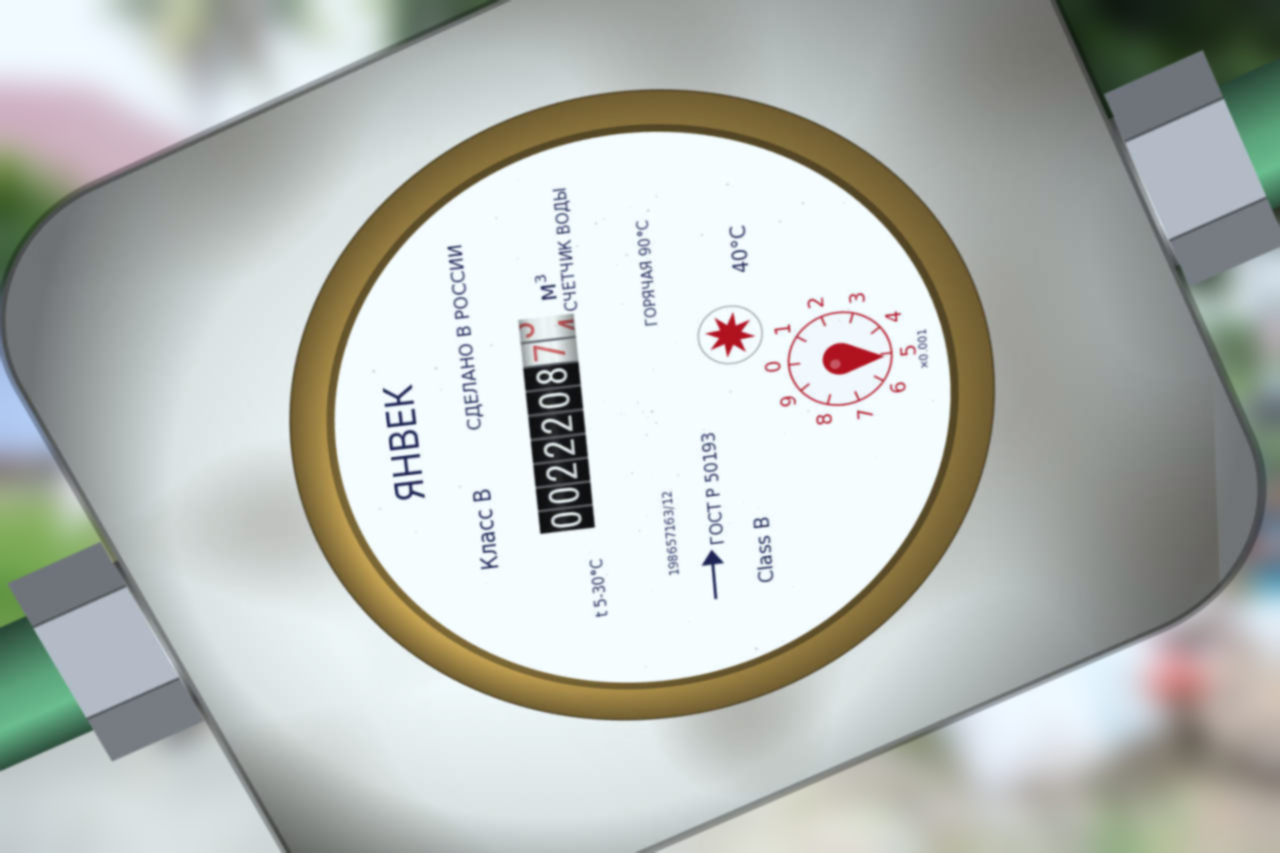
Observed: 22208.735 m³
